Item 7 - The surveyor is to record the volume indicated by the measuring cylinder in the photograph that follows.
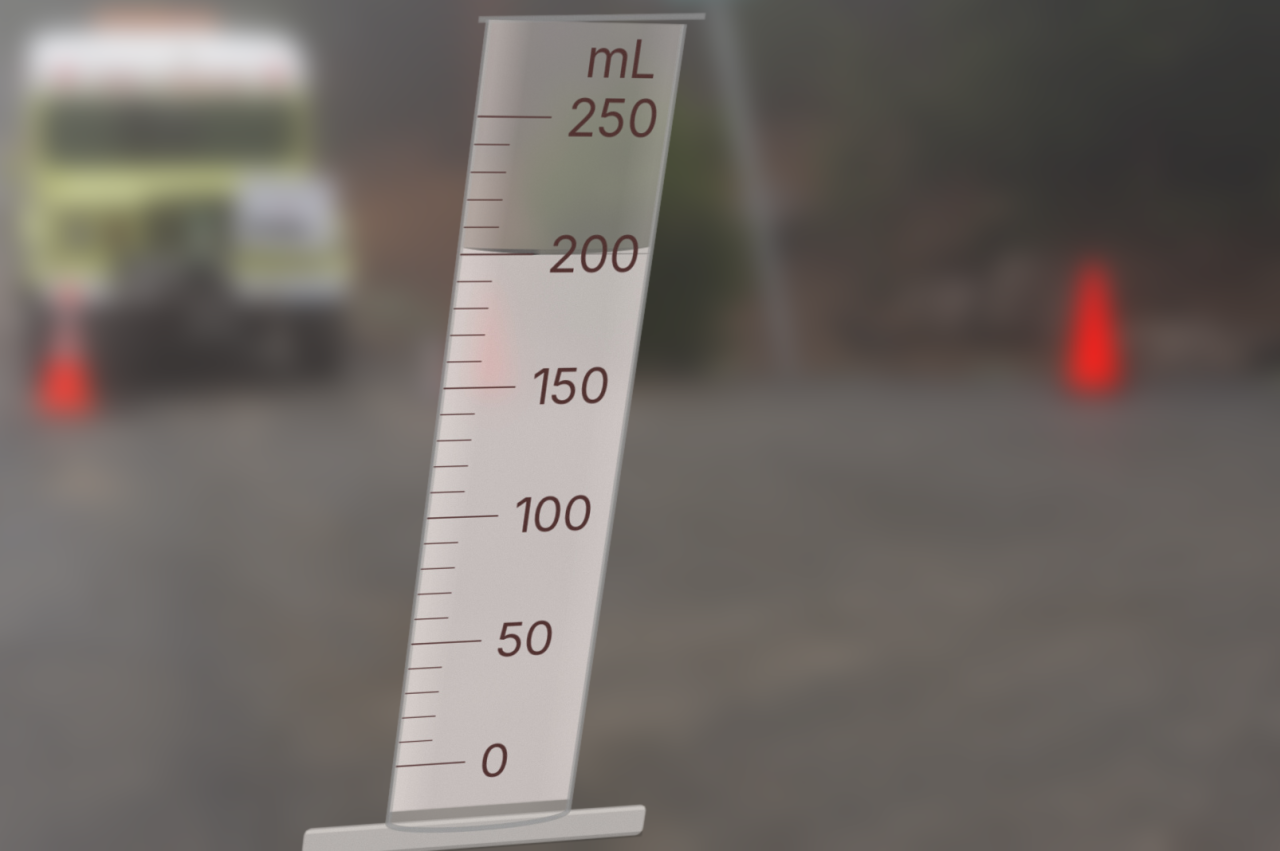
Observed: 200 mL
